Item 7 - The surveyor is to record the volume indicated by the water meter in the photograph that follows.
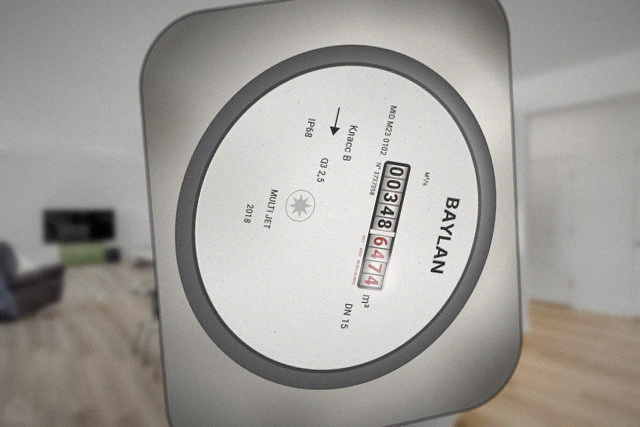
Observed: 348.6474 m³
